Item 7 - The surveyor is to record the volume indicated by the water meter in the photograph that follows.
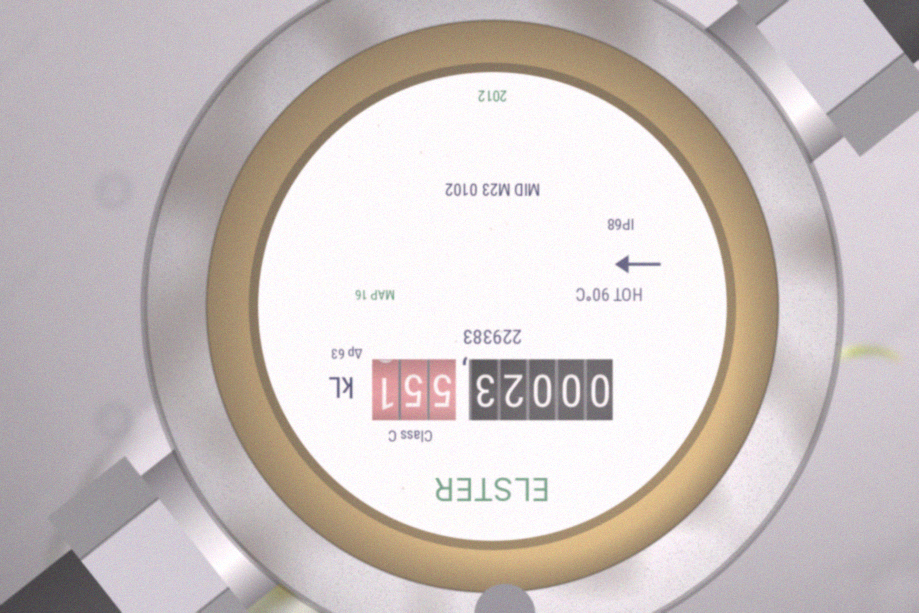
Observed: 23.551 kL
